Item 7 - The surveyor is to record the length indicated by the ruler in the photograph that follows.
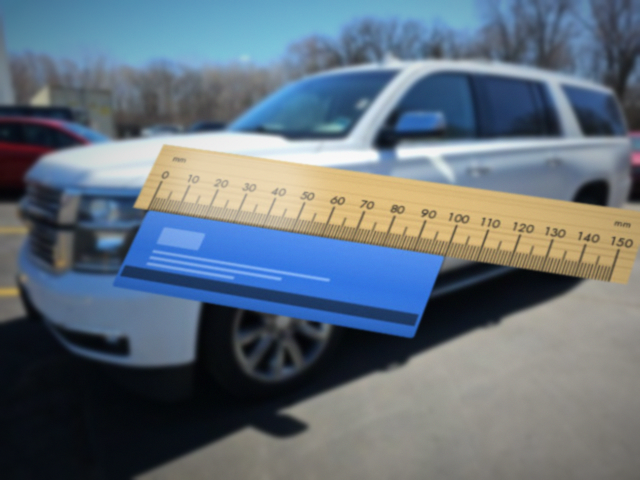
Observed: 100 mm
